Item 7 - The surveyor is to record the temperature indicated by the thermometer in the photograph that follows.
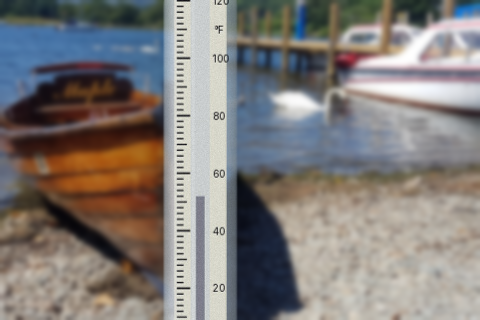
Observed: 52 °F
